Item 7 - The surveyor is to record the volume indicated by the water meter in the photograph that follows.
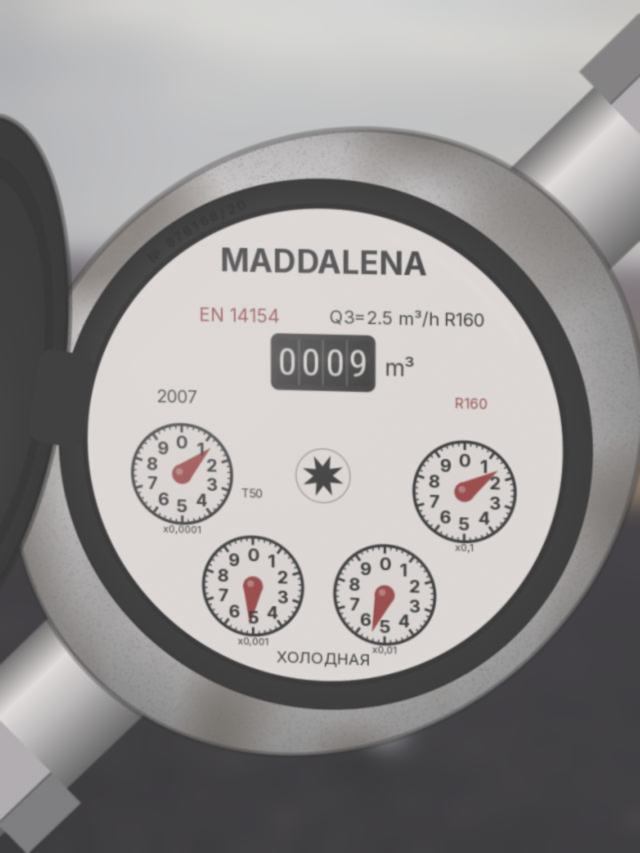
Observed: 9.1551 m³
